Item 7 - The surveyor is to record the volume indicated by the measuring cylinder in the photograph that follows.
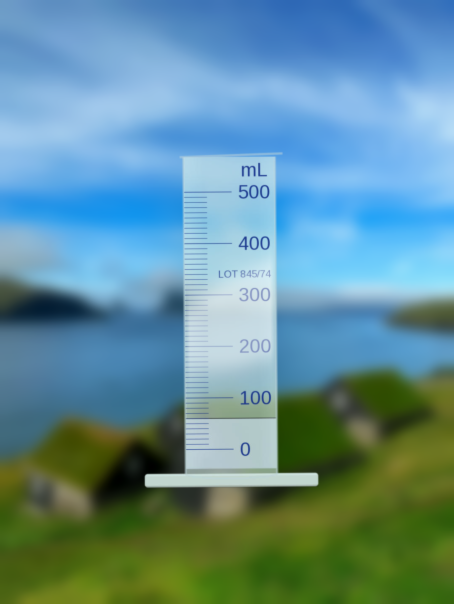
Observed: 60 mL
